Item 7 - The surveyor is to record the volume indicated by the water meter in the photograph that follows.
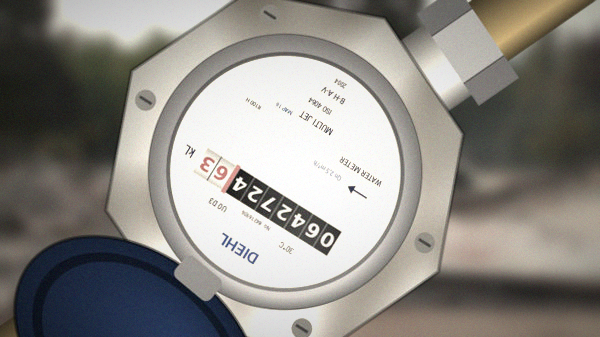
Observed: 642724.63 kL
